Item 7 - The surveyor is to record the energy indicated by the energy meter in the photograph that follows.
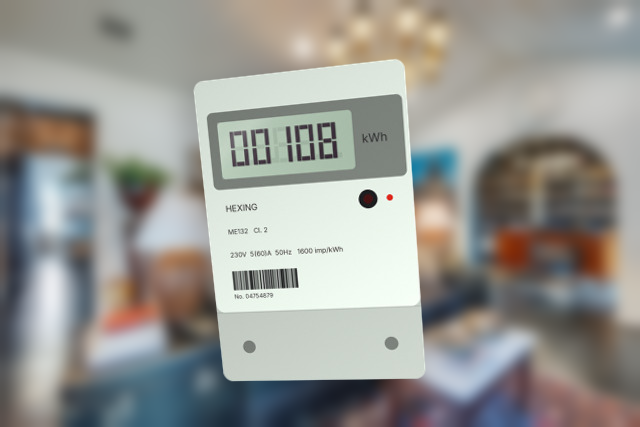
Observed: 108 kWh
